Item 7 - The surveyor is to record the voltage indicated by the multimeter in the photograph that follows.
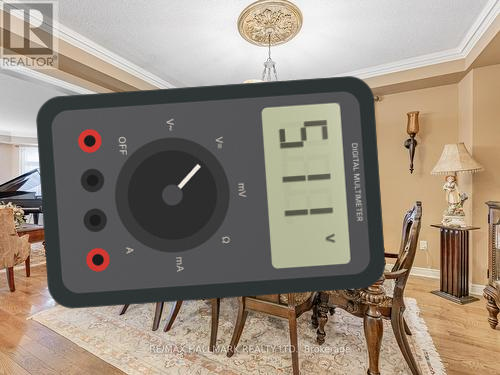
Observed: 511 V
